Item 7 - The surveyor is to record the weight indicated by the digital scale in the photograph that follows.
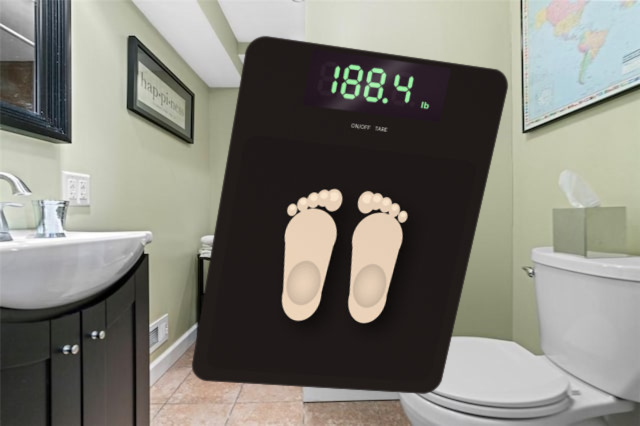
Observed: 188.4 lb
